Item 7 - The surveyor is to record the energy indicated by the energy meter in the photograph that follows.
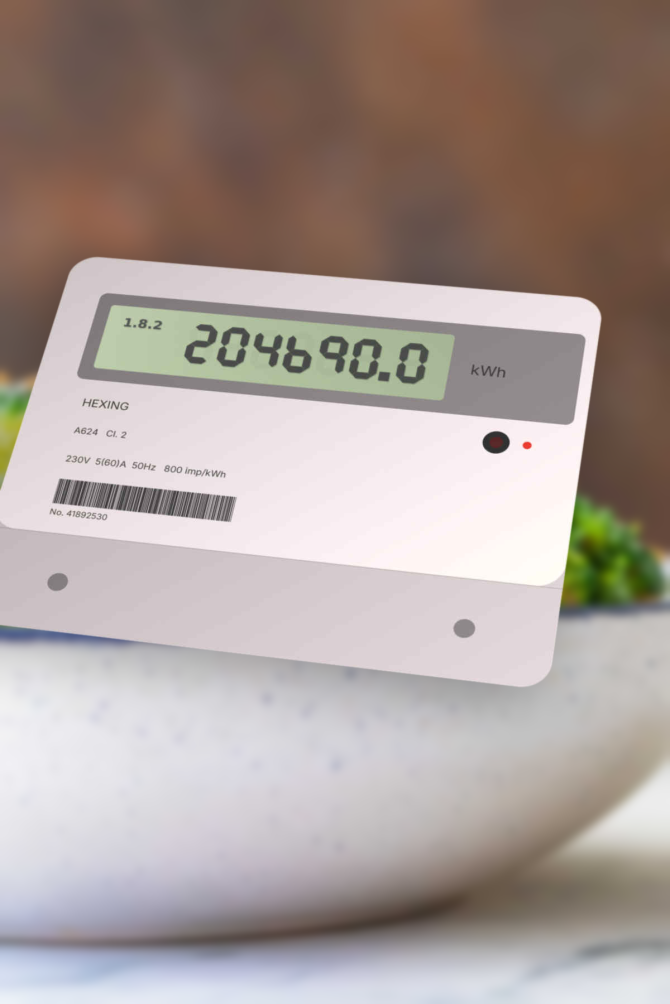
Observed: 204690.0 kWh
